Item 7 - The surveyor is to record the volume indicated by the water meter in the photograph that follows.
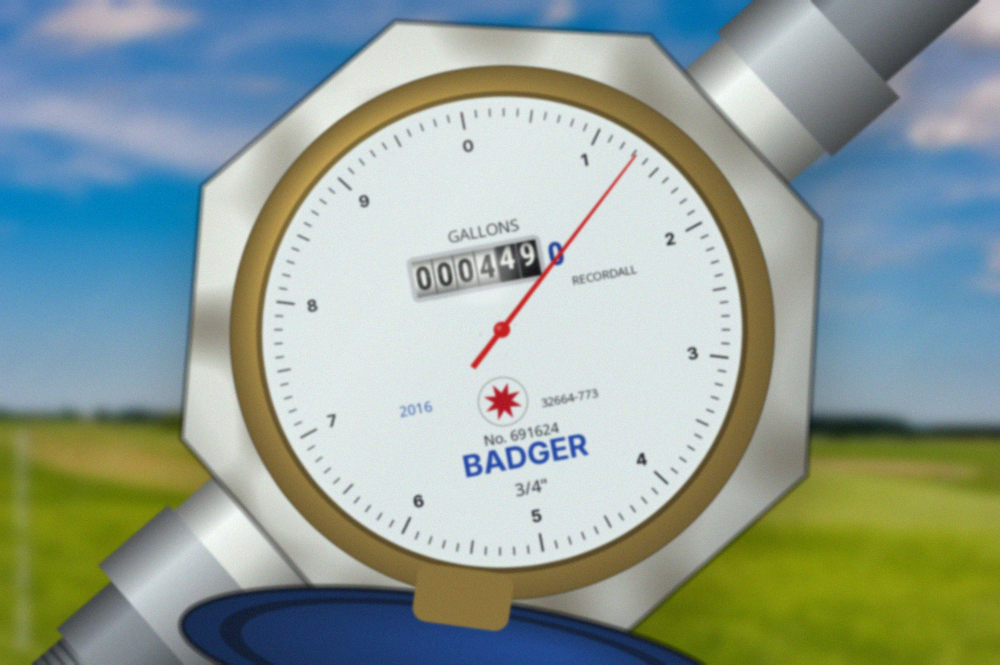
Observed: 4491.3 gal
